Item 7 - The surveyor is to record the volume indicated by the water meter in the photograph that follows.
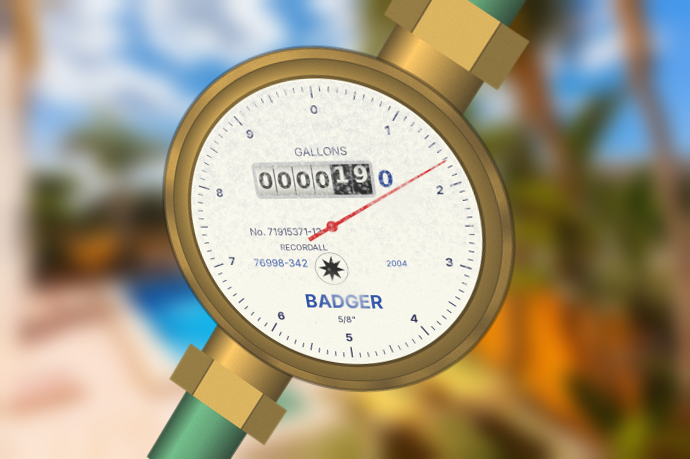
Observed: 191.7 gal
